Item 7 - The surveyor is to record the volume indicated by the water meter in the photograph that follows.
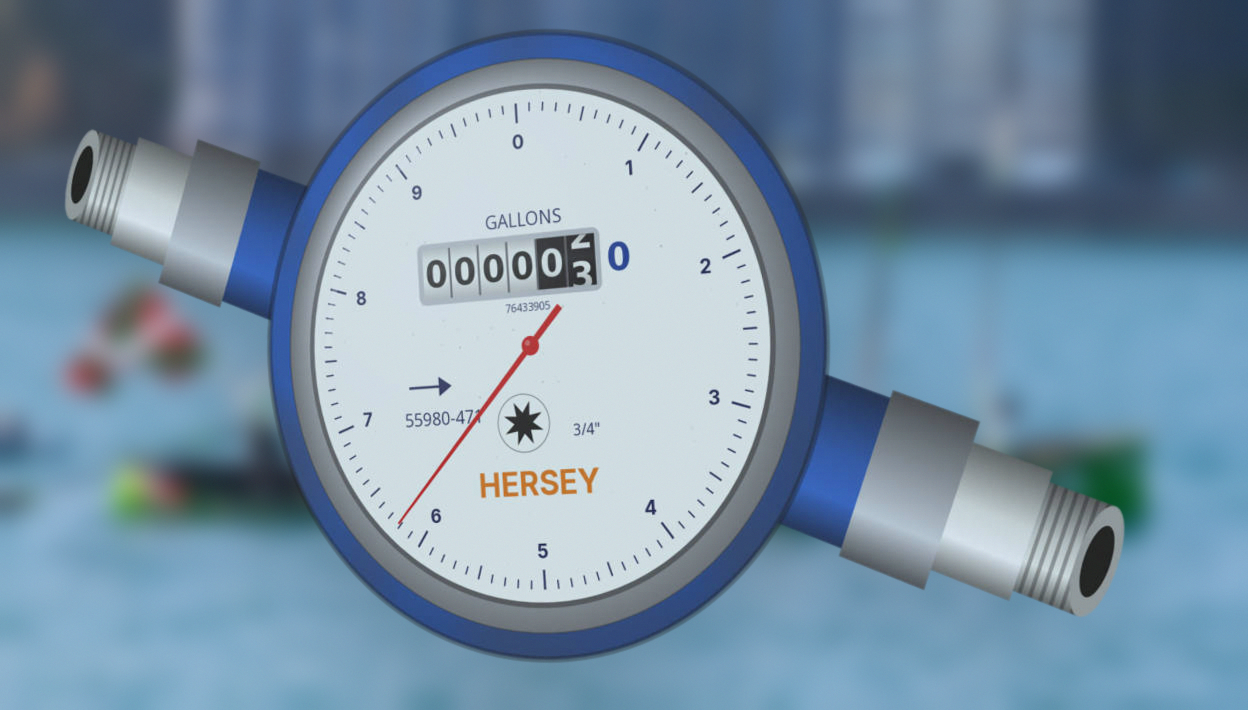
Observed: 26.2 gal
